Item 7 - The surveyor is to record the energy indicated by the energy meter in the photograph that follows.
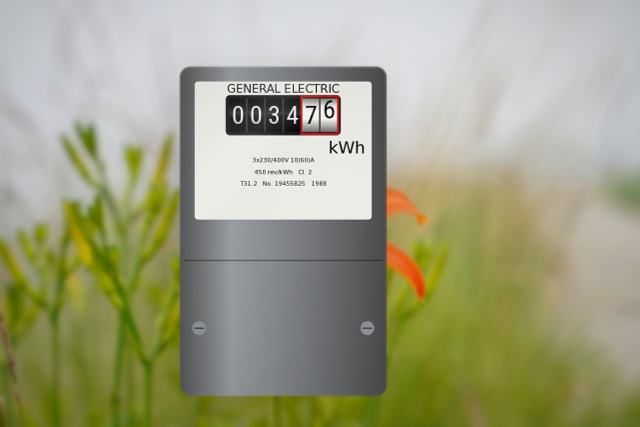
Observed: 34.76 kWh
